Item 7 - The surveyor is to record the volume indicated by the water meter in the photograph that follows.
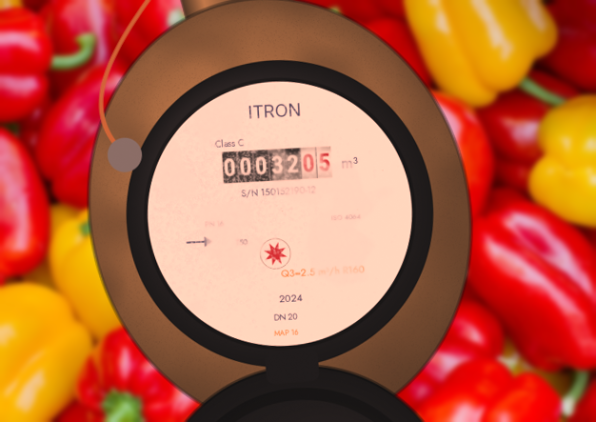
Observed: 32.05 m³
